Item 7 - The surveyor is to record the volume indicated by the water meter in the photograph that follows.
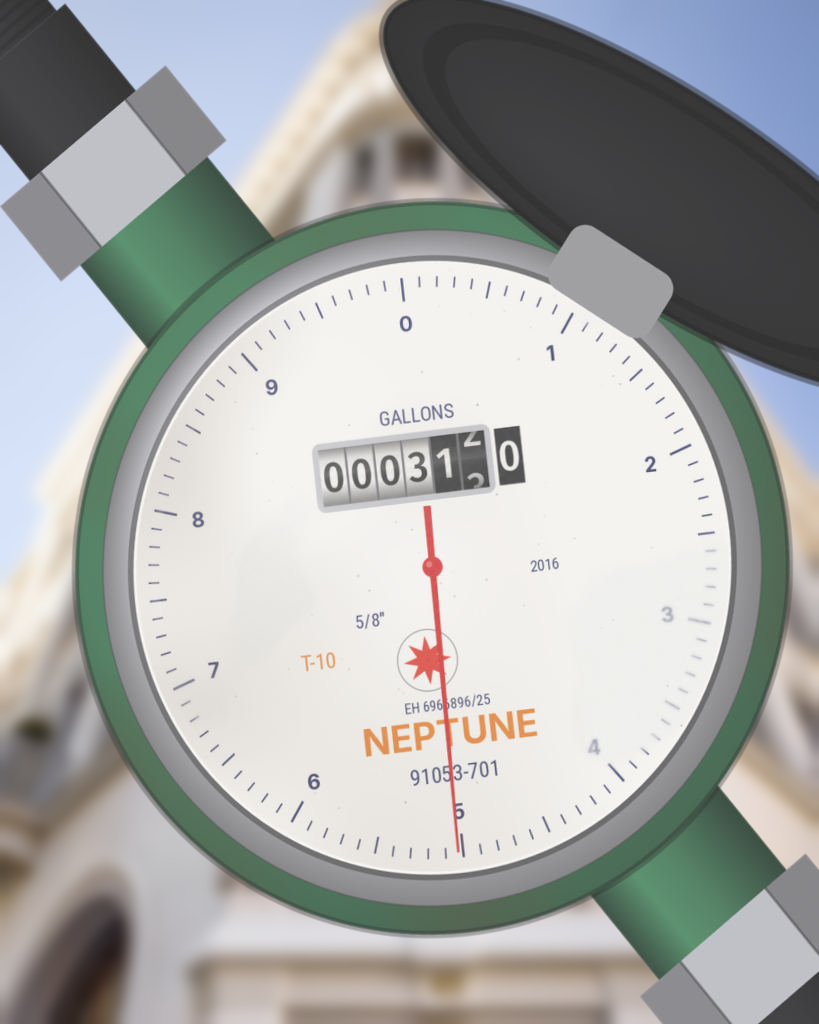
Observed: 3125.0 gal
